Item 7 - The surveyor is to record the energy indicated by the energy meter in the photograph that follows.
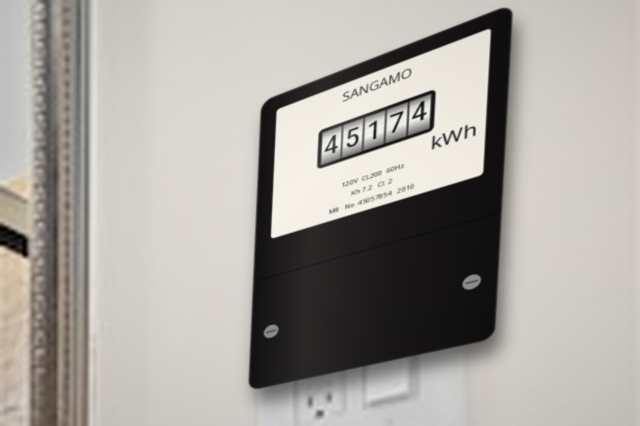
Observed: 45174 kWh
